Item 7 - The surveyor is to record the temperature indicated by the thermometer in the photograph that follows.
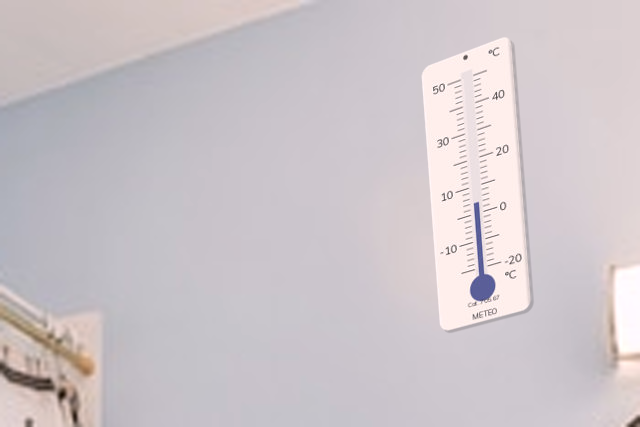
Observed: 4 °C
